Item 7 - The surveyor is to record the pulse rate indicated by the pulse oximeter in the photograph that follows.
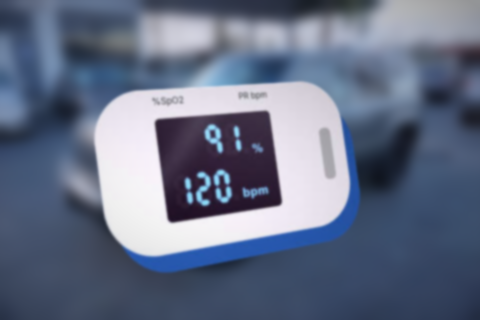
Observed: 120 bpm
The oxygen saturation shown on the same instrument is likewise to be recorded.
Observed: 91 %
